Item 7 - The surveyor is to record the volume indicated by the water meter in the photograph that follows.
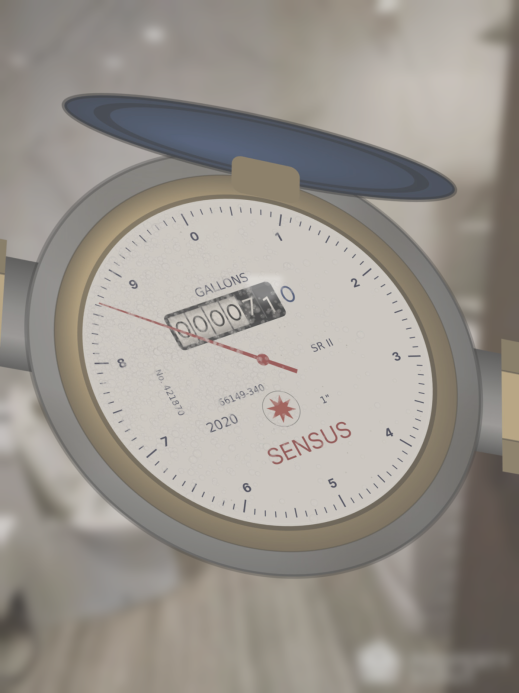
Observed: 708.6 gal
